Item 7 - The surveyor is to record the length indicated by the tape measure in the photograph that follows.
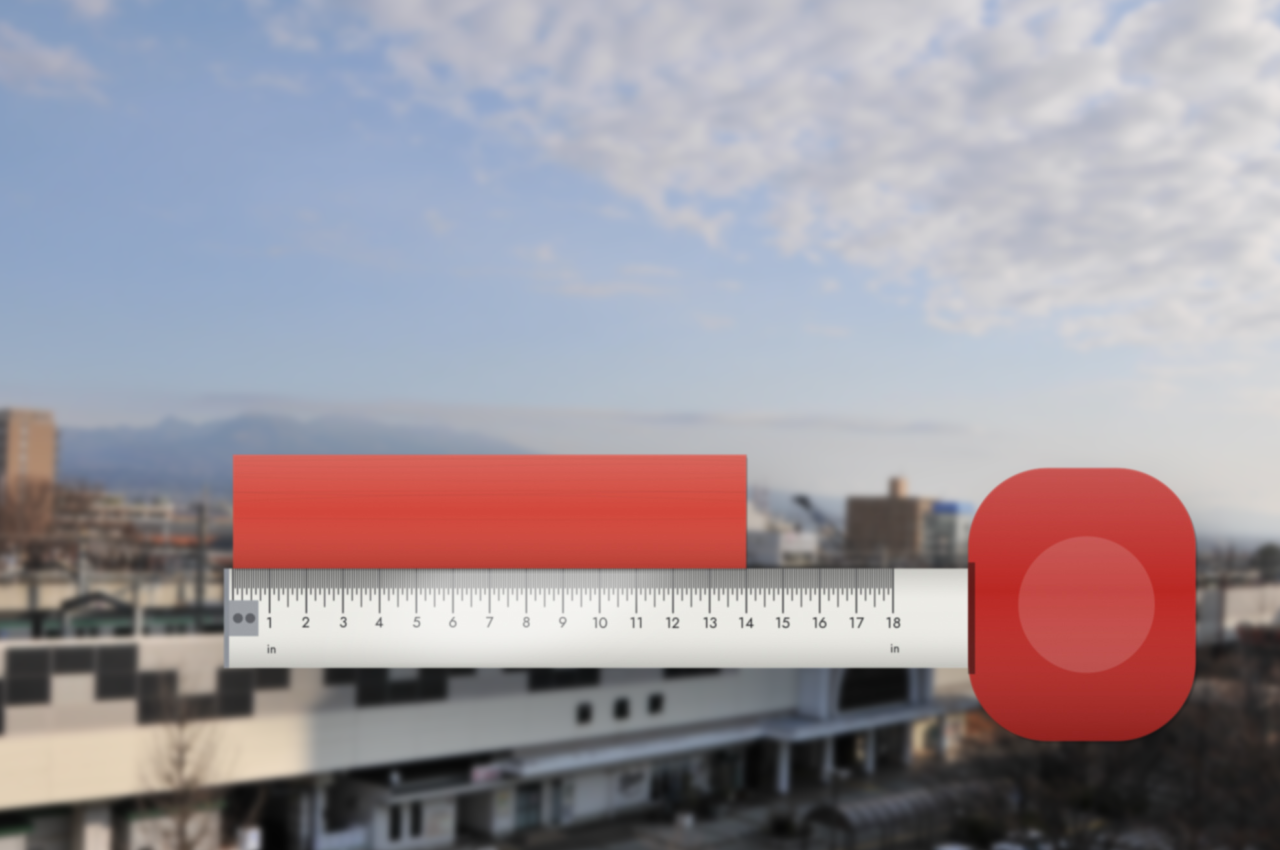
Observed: 14 in
